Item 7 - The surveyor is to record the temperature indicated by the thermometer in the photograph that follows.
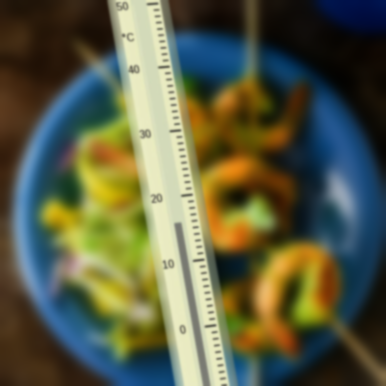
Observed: 16 °C
